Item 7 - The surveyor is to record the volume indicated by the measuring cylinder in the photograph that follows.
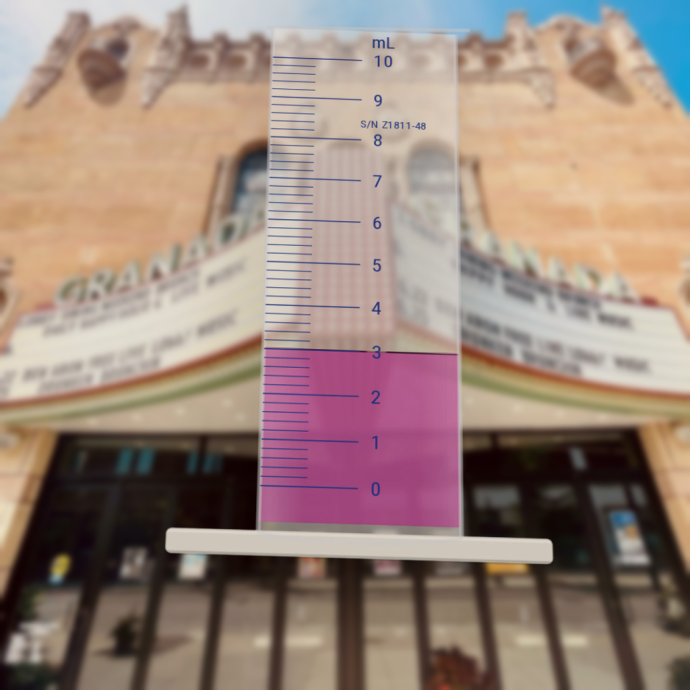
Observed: 3 mL
